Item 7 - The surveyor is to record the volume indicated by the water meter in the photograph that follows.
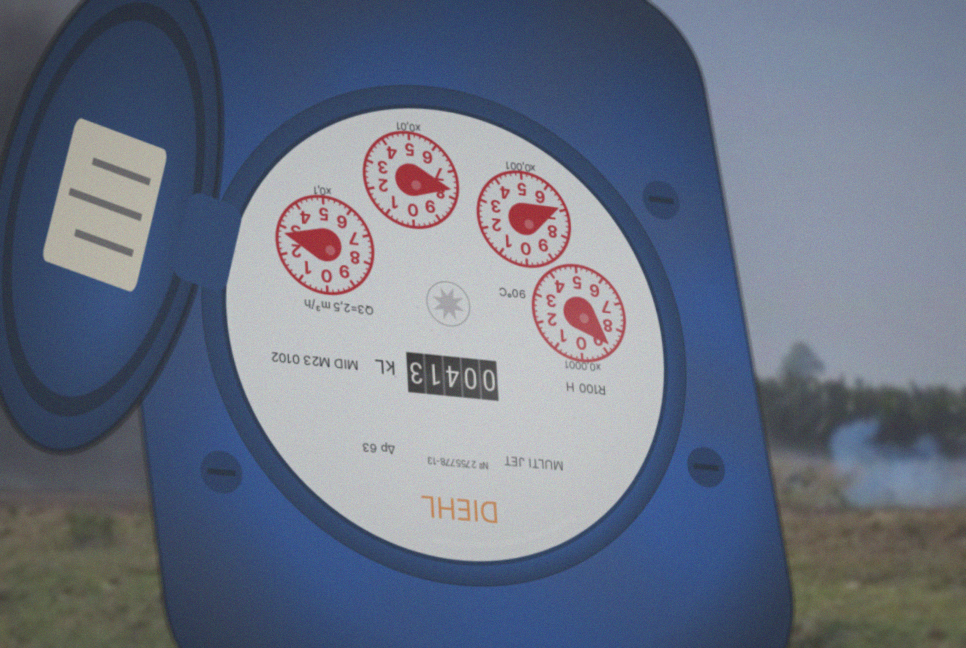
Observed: 413.2768 kL
